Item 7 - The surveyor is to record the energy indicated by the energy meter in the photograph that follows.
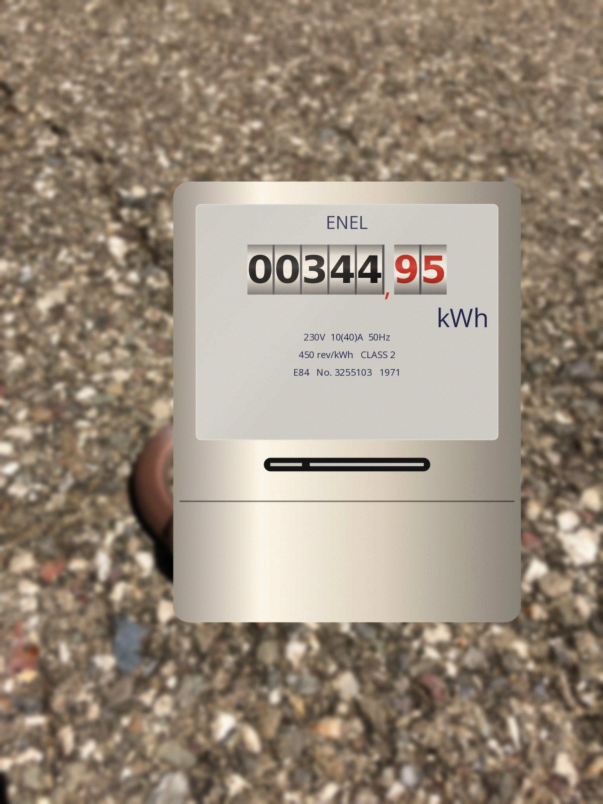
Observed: 344.95 kWh
